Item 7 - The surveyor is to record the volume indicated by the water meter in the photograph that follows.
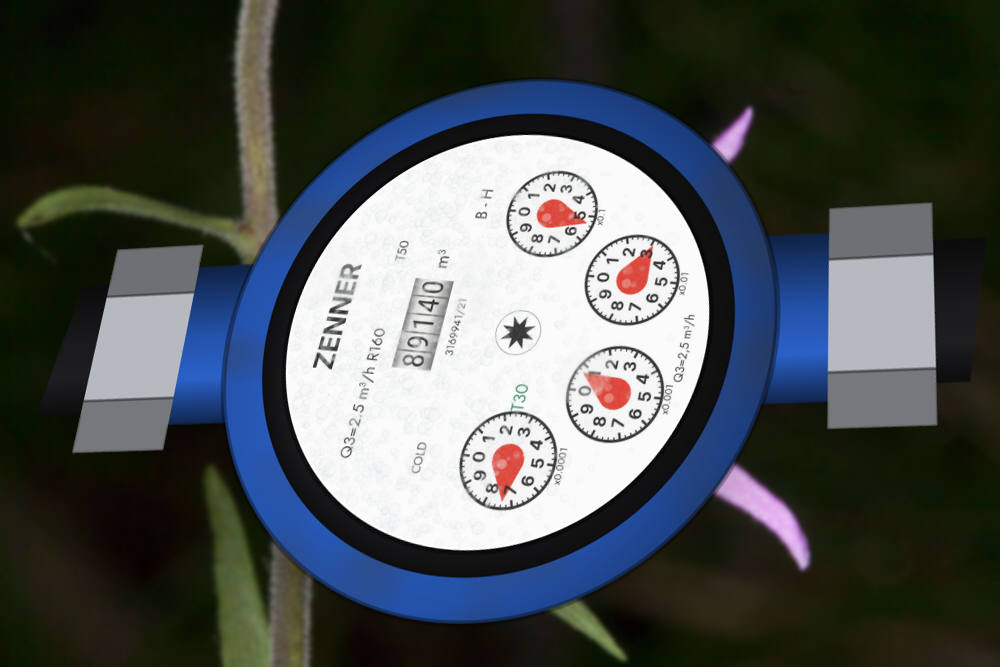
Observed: 89140.5307 m³
